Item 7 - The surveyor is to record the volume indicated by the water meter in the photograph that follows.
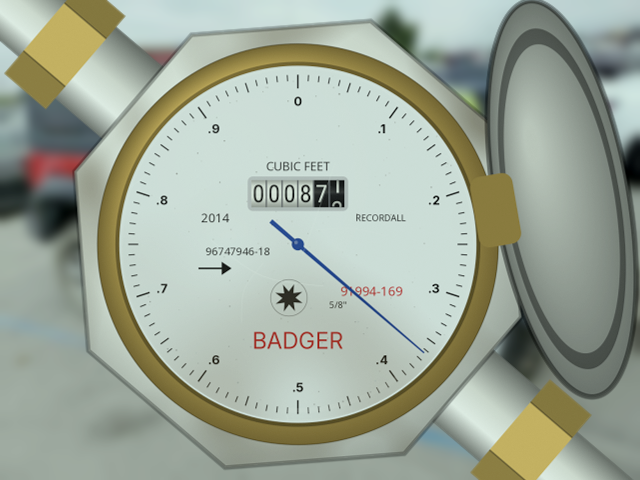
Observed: 871.36 ft³
